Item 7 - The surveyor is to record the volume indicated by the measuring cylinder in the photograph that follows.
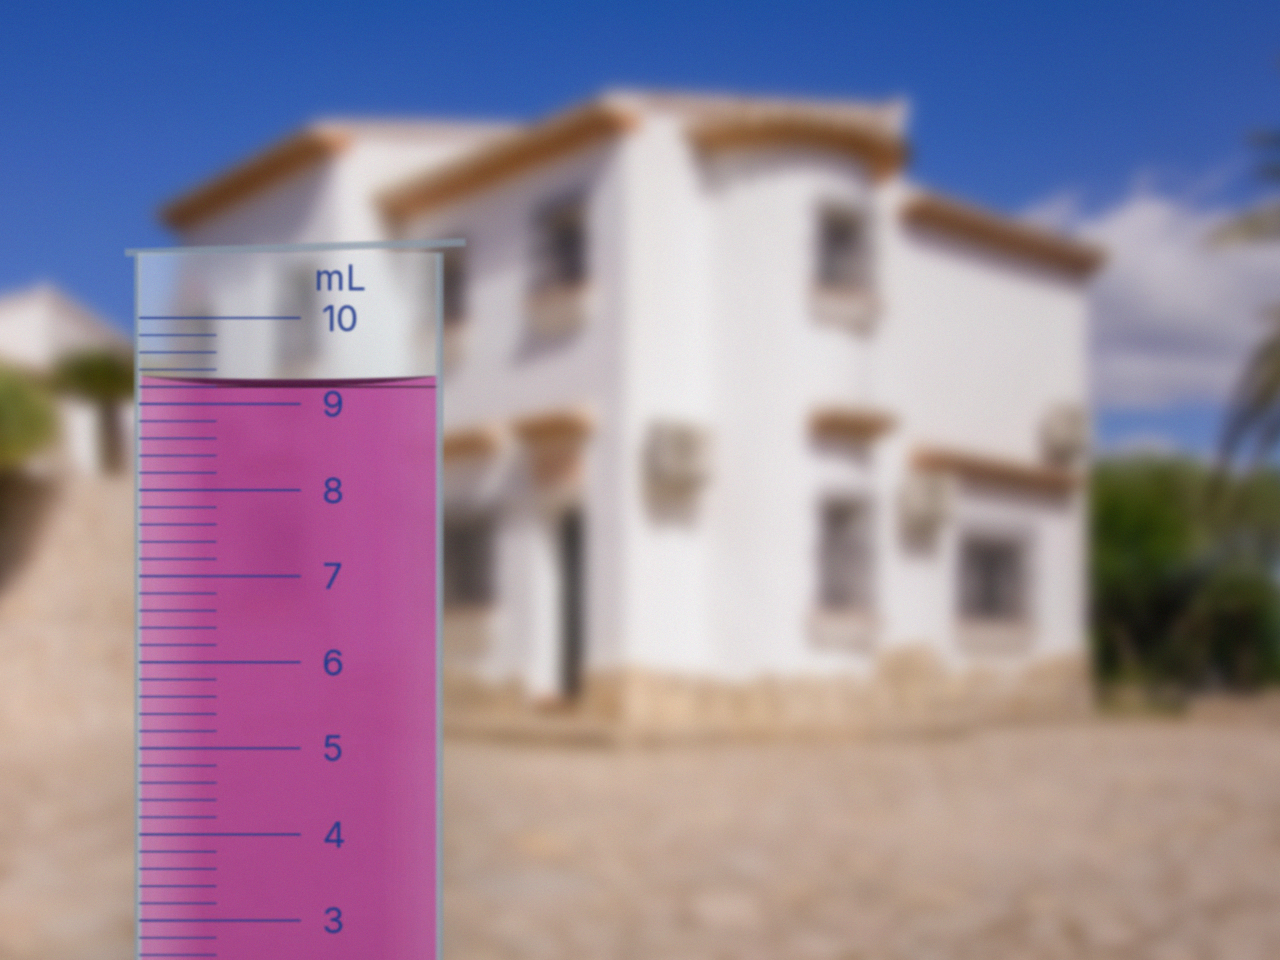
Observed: 9.2 mL
